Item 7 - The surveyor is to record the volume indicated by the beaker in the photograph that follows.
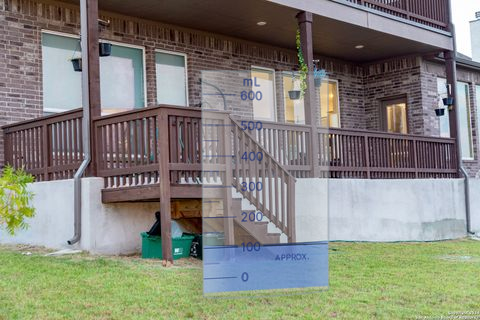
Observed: 100 mL
